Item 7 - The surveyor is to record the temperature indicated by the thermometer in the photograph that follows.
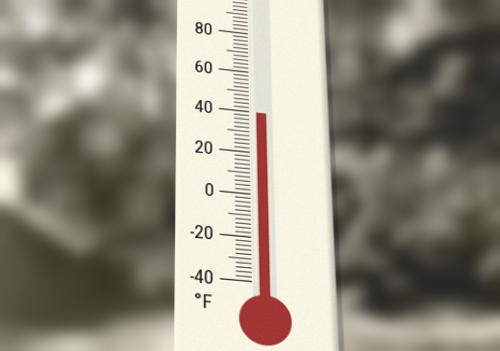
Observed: 40 °F
